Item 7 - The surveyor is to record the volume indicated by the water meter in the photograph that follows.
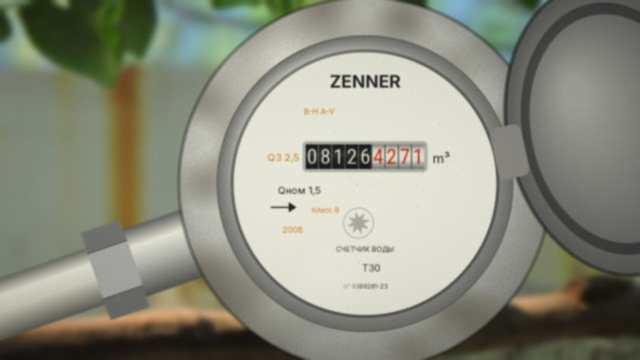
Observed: 8126.4271 m³
